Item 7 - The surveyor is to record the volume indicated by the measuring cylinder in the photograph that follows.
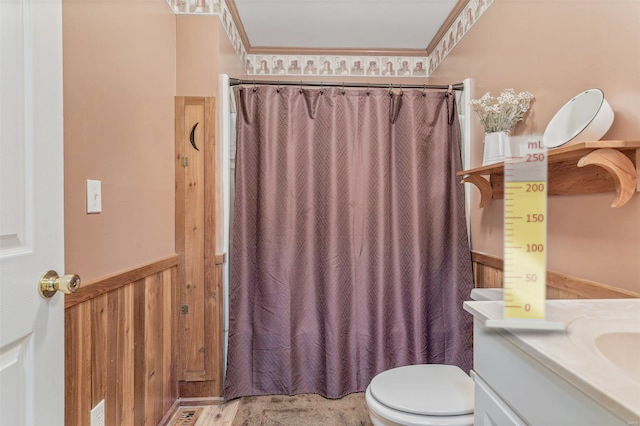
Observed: 210 mL
